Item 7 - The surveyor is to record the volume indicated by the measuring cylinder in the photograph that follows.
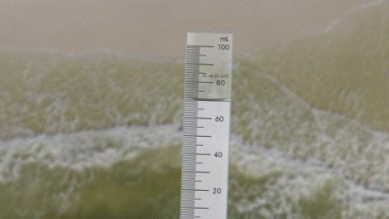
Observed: 70 mL
